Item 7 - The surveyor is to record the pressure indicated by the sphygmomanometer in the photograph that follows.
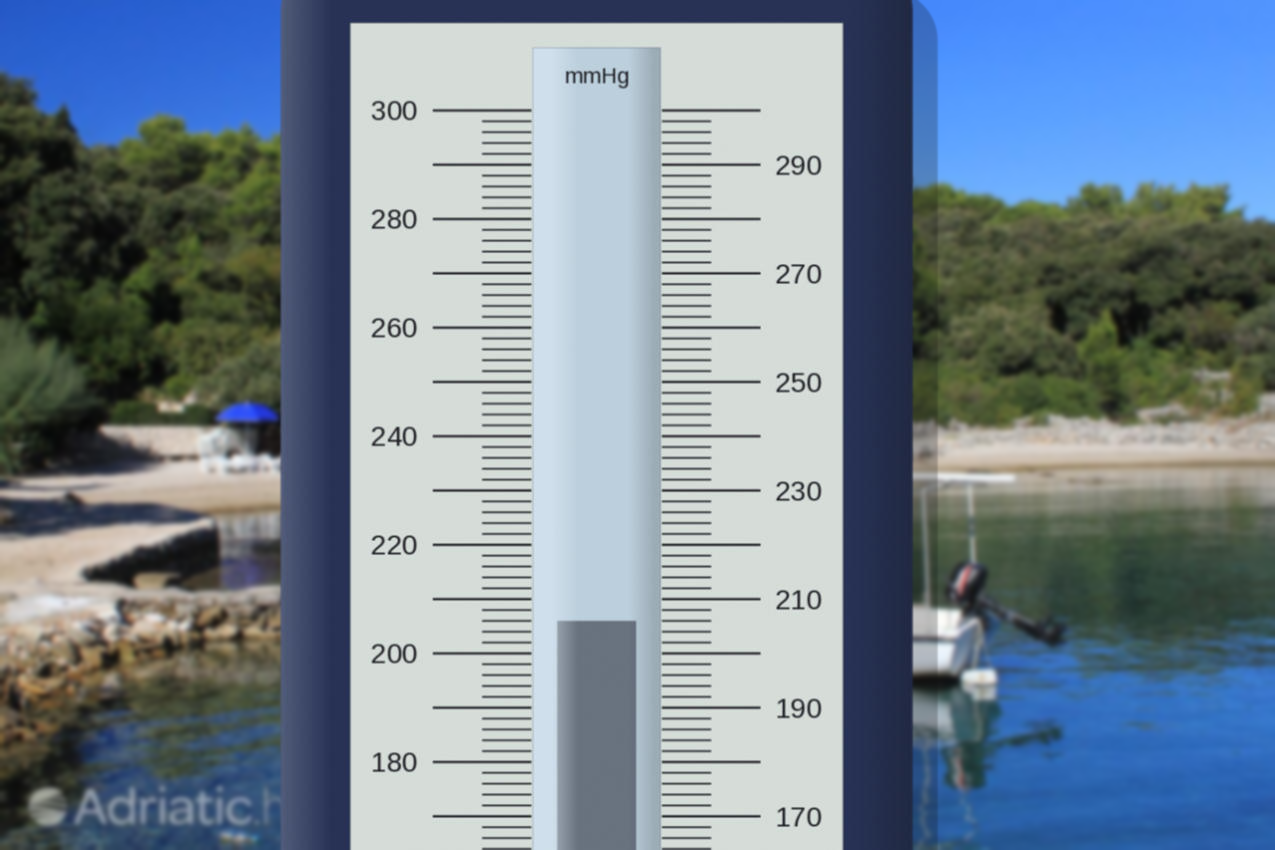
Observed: 206 mmHg
